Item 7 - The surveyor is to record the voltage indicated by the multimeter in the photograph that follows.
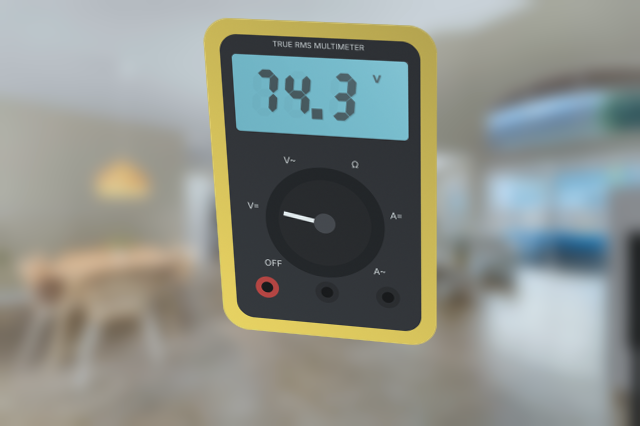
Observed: 74.3 V
